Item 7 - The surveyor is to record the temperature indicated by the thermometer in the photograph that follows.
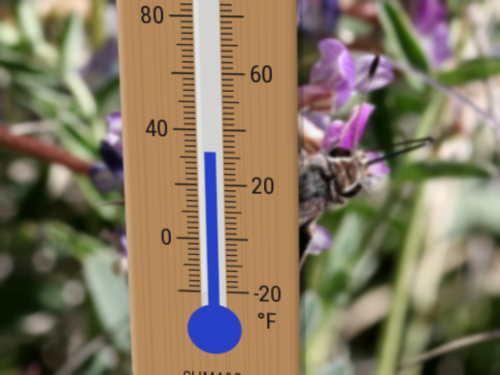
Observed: 32 °F
